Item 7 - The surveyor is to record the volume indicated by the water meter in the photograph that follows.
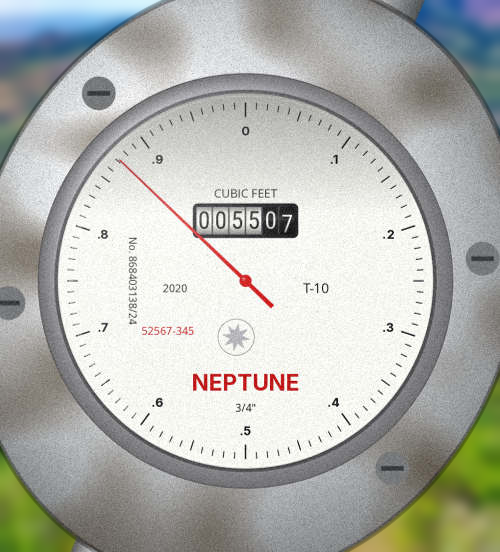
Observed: 5506.87 ft³
